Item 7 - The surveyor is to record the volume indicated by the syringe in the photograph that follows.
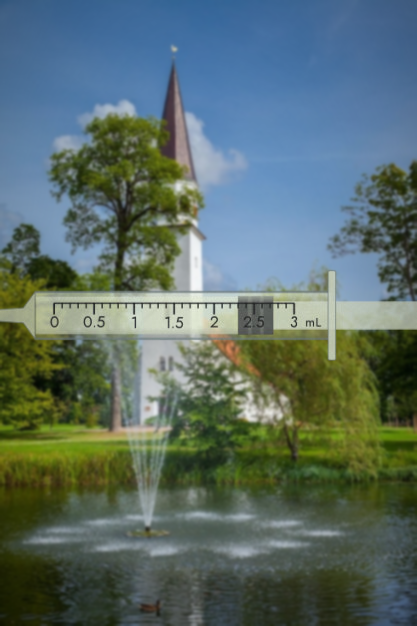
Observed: 2.3 mL
